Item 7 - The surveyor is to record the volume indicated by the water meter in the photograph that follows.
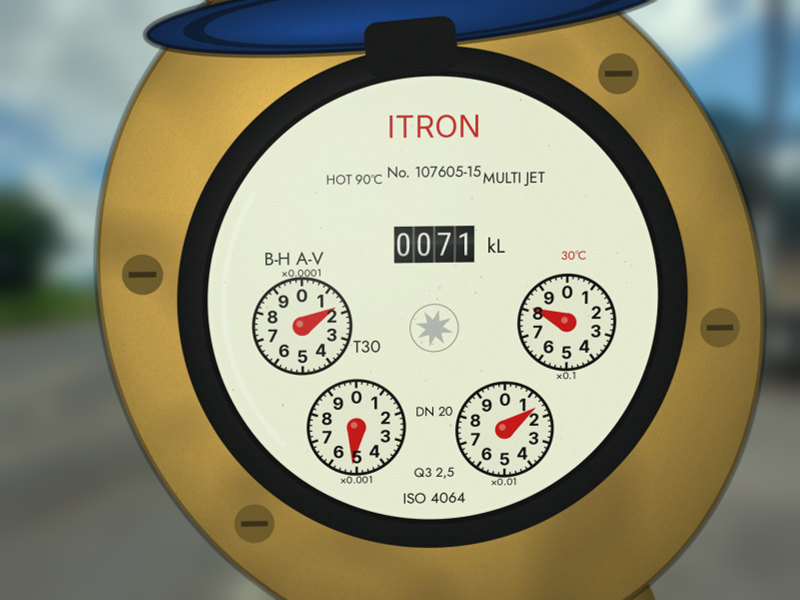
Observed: 71.8151 kL
